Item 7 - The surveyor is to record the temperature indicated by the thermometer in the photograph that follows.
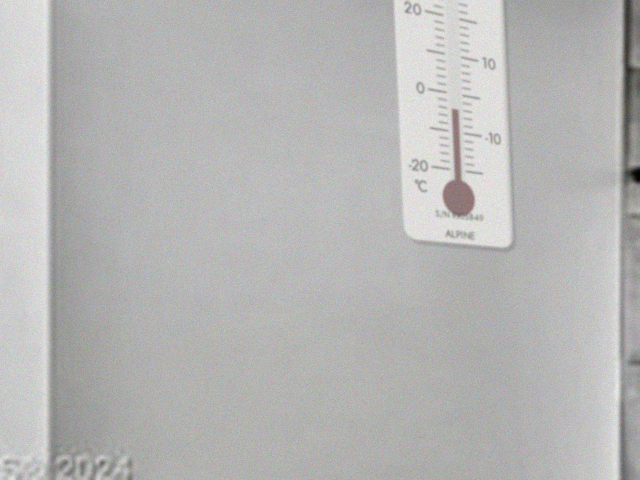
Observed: -4 °C
